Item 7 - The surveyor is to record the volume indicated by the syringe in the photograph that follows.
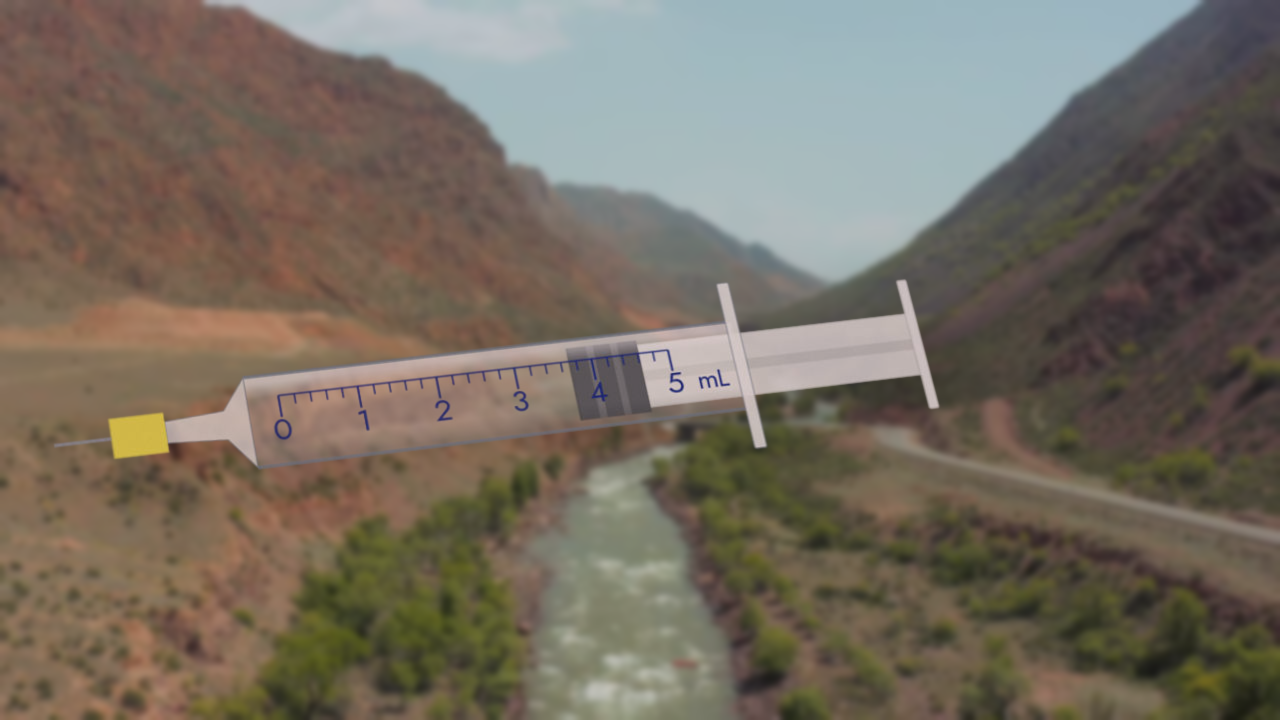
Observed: 3.7 mL
